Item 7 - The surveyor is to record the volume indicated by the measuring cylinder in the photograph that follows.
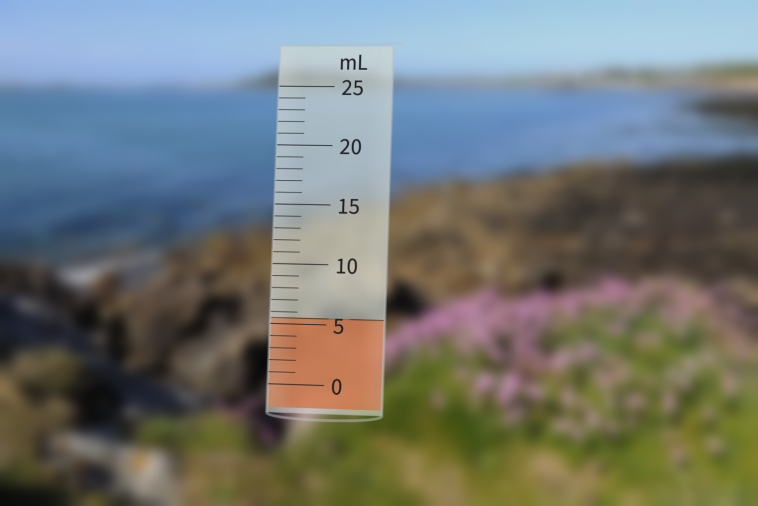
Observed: 5.5 mL
